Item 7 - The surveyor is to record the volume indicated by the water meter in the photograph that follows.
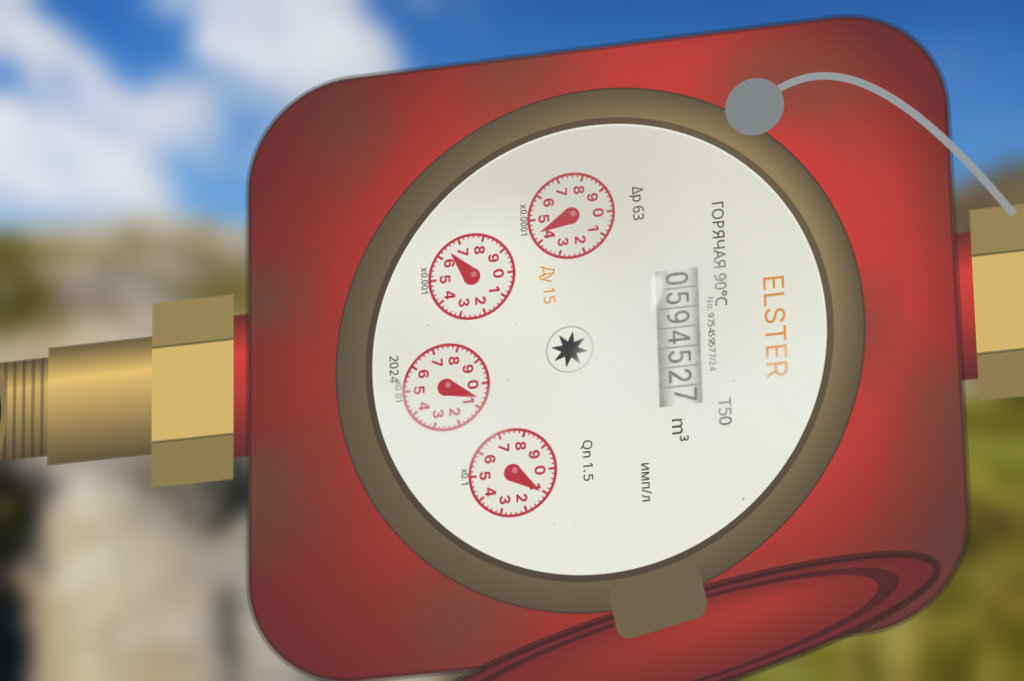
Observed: 594527.1064 m³
